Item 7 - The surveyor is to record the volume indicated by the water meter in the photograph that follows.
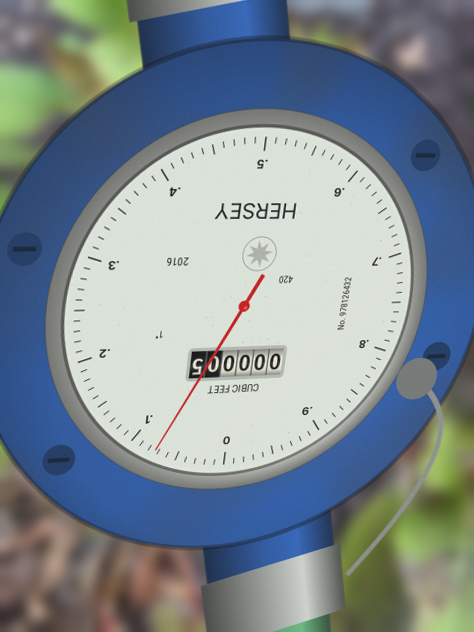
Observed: 5.07 ft³
